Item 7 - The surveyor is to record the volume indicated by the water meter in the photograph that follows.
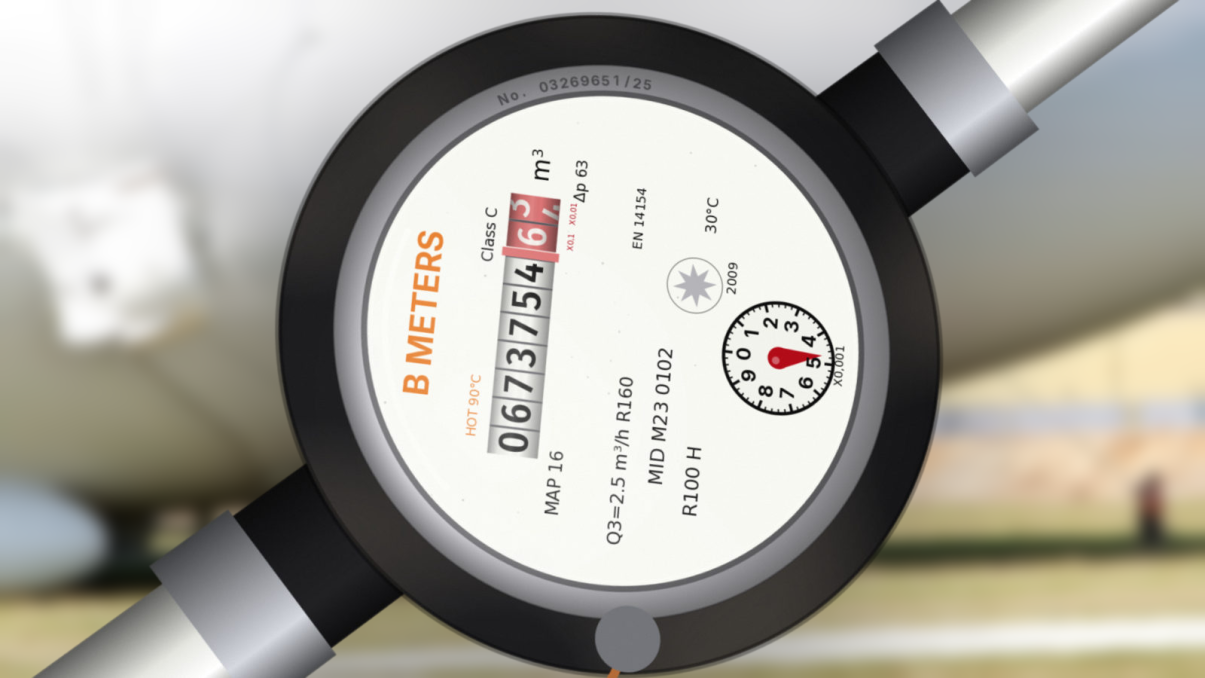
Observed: 673754.634 m³
